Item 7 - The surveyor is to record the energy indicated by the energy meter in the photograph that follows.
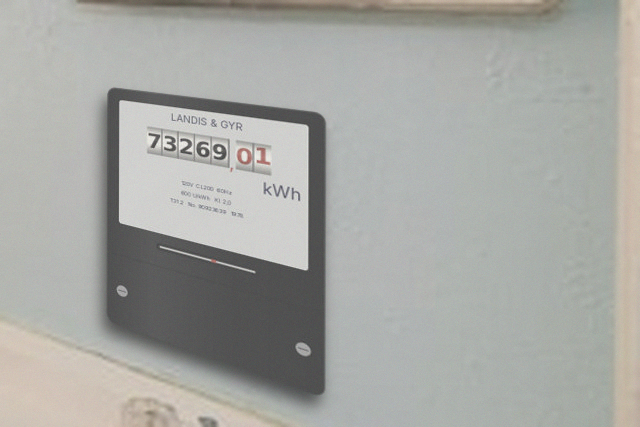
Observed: 73269.01 kWh
